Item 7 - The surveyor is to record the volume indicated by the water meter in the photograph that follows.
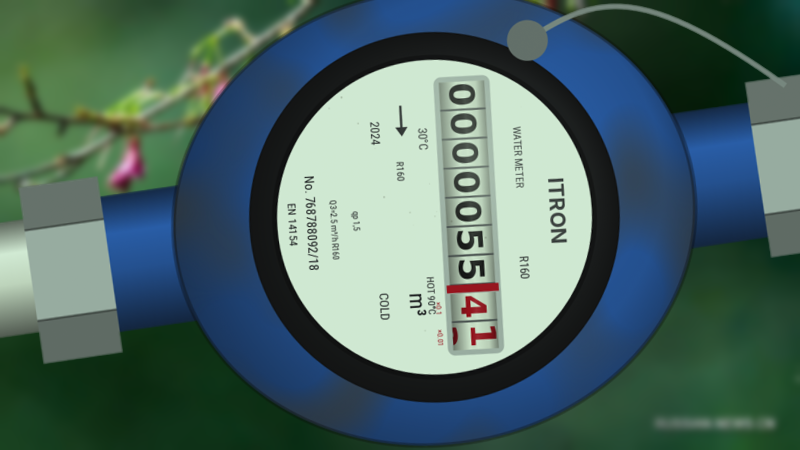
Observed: 55.41 m³
